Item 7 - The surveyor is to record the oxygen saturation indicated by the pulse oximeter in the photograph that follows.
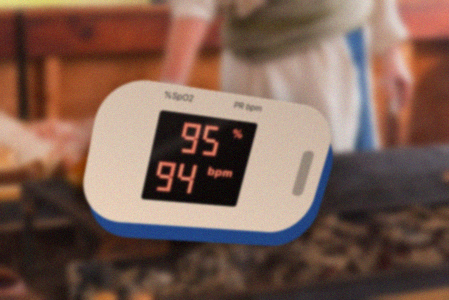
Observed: 95 %
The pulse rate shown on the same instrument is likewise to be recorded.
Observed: 94 bpm
